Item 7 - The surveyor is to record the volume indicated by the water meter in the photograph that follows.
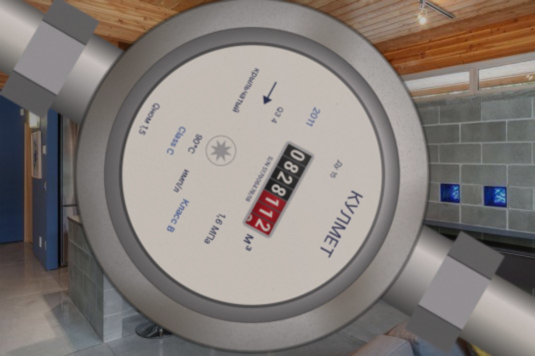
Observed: 828.112 m³
